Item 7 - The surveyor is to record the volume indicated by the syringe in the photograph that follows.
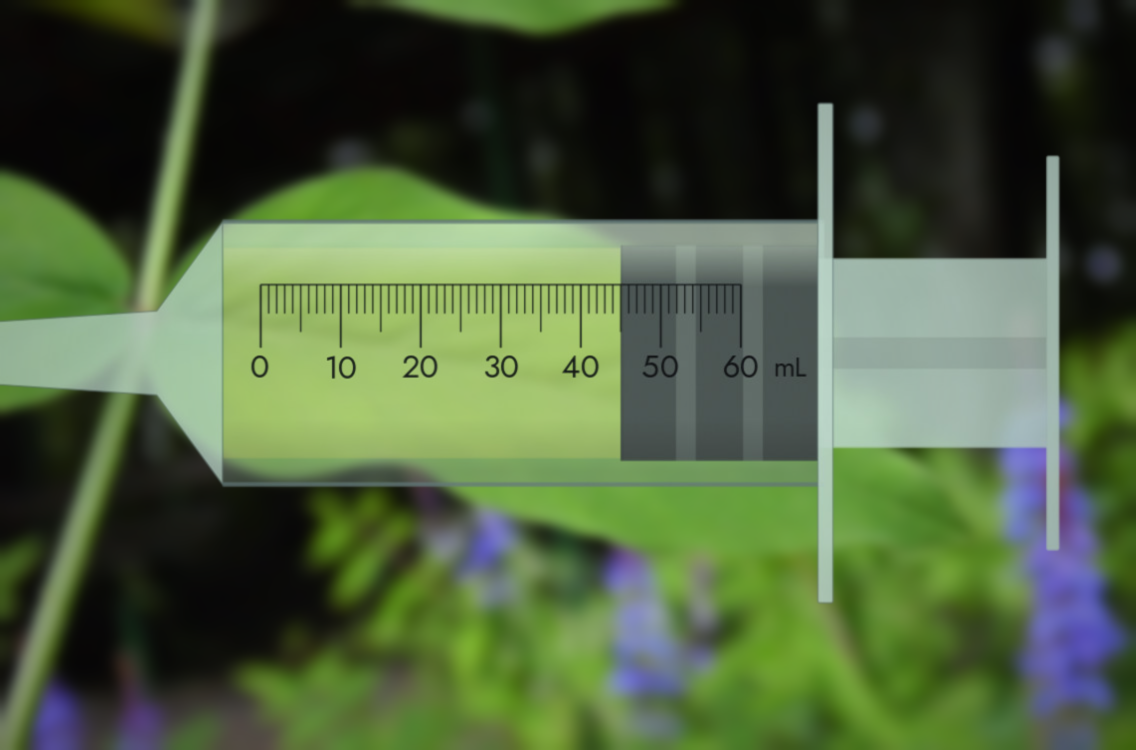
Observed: 45 mL
